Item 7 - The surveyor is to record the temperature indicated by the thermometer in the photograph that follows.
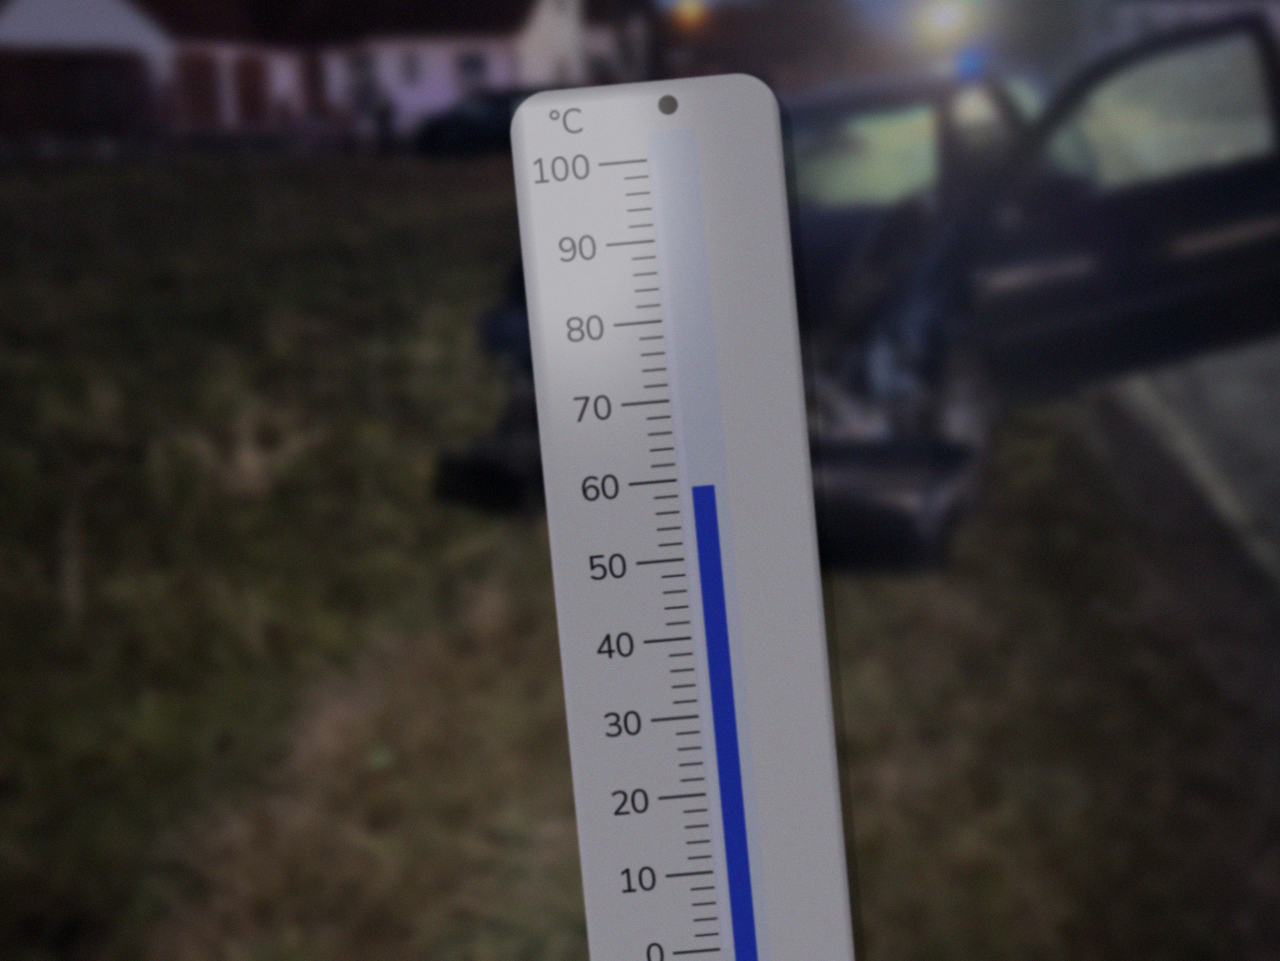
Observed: 59 °C
